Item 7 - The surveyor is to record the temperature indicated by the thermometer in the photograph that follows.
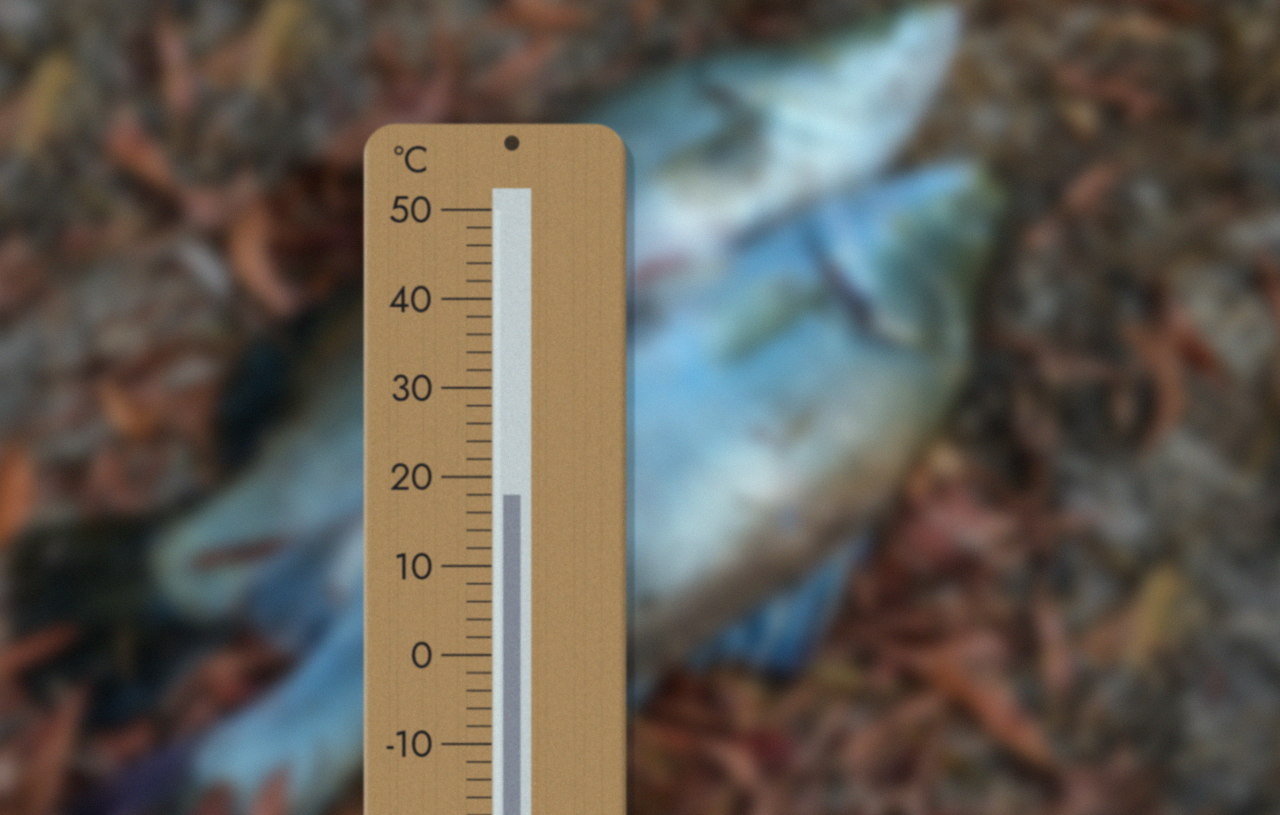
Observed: 18 °C
